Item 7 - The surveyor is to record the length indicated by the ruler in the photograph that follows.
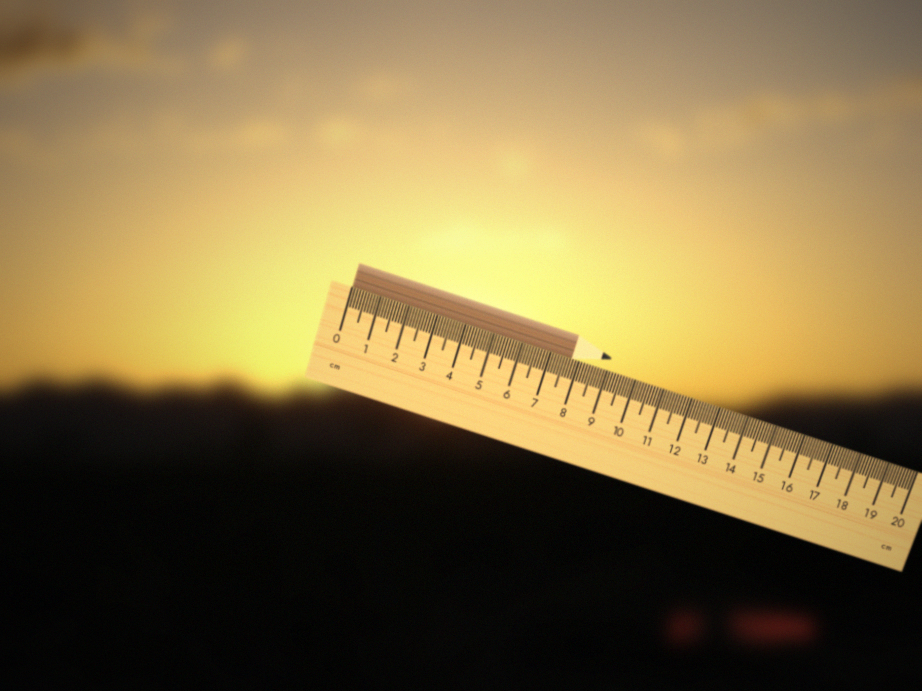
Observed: 9 cm
